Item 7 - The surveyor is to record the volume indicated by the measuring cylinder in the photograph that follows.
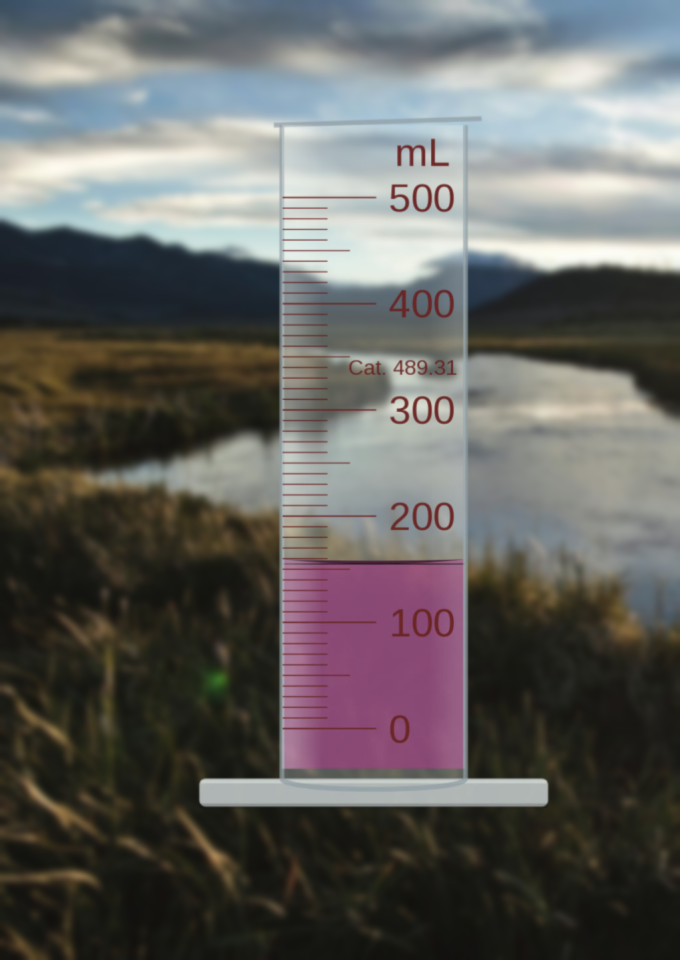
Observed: 155 mL
